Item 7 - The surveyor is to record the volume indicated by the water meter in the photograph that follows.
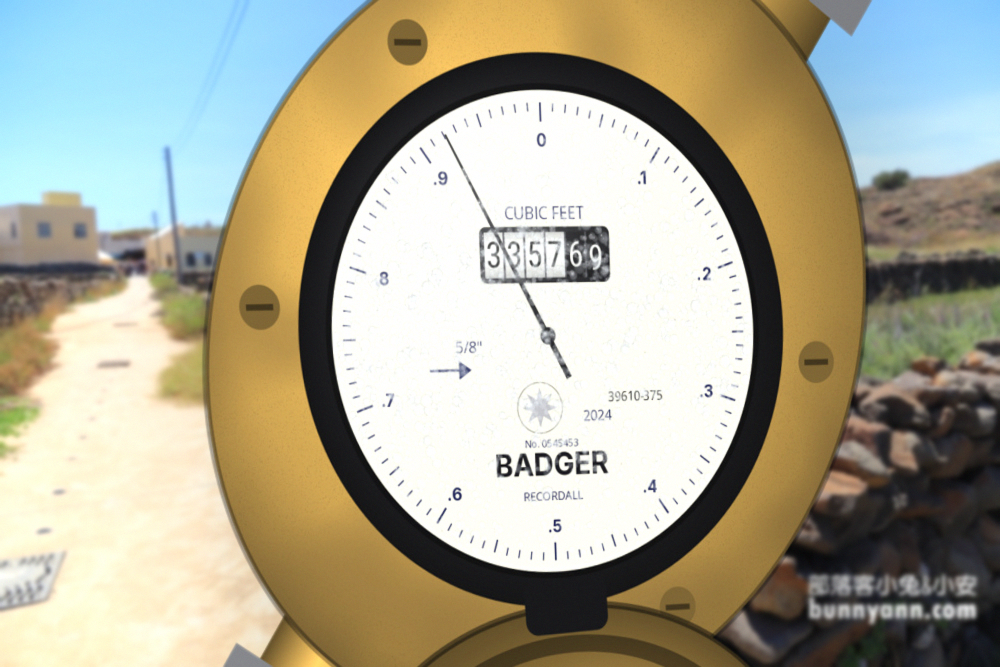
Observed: 335768.92 ft³
